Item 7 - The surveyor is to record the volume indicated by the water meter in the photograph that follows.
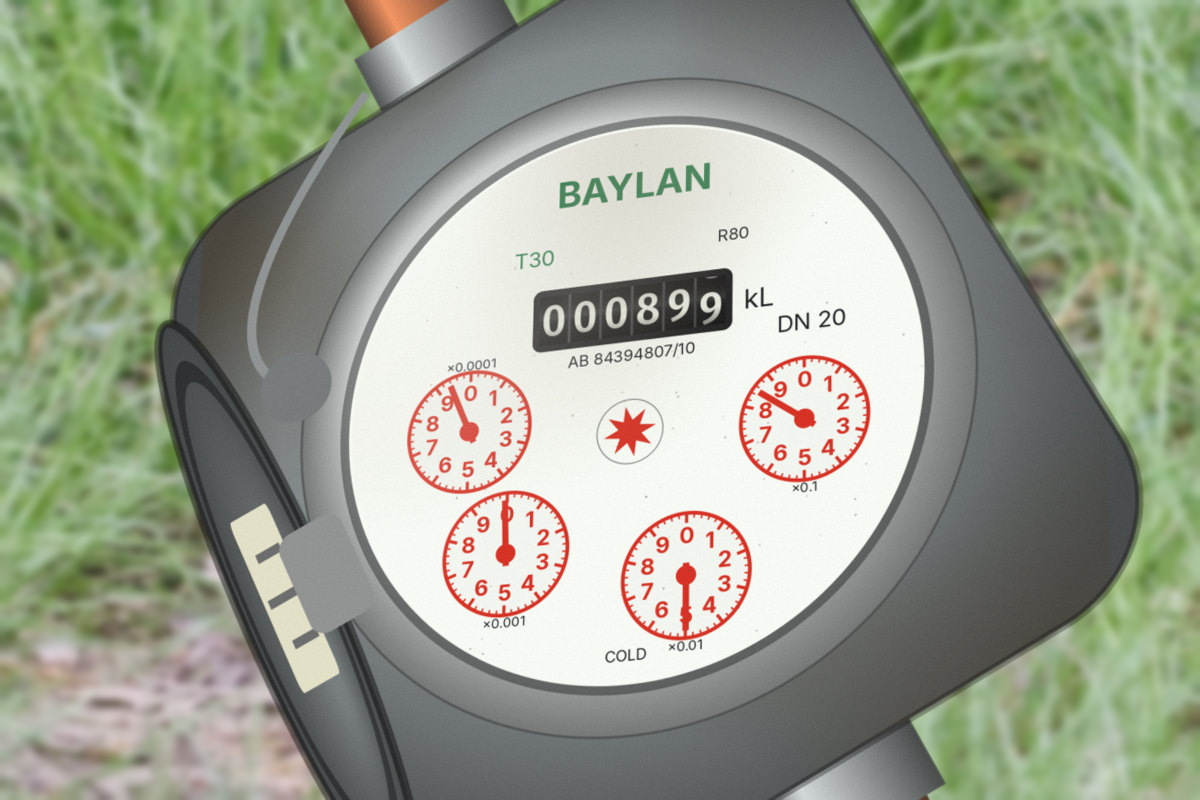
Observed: 898.8499 kL
